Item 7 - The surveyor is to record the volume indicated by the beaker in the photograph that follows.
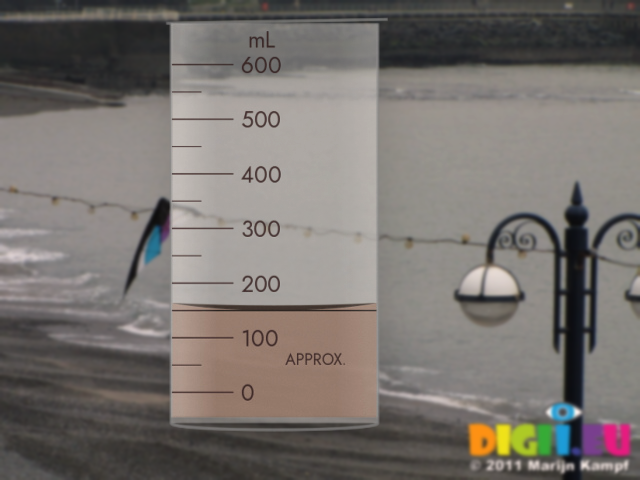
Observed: 150 mL
